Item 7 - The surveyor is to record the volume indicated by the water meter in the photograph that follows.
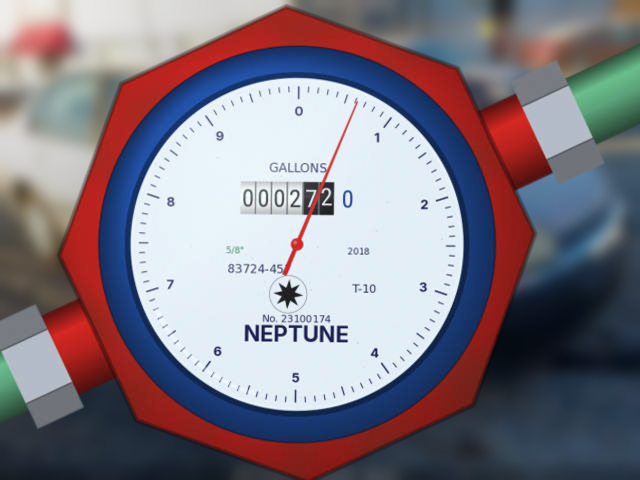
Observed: 2720.6 gal
